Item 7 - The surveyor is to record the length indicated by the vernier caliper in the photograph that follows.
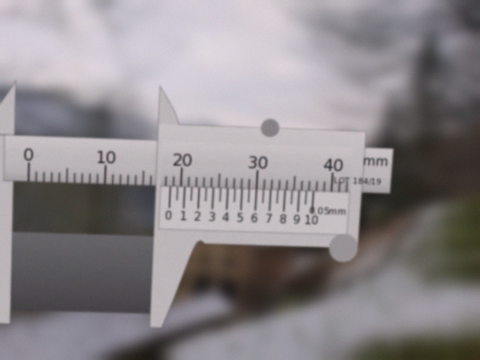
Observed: 18.6 mm
